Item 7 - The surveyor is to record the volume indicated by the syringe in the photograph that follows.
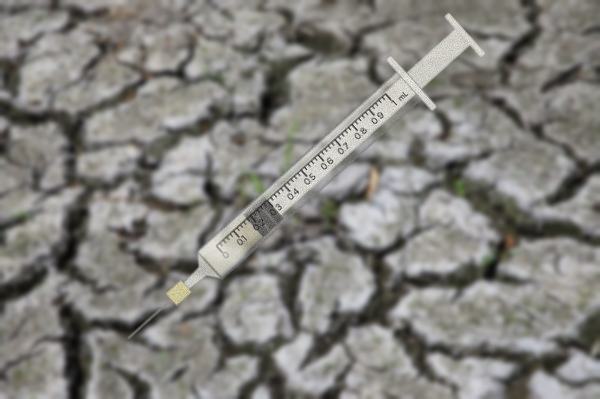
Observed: 0.18 mL
